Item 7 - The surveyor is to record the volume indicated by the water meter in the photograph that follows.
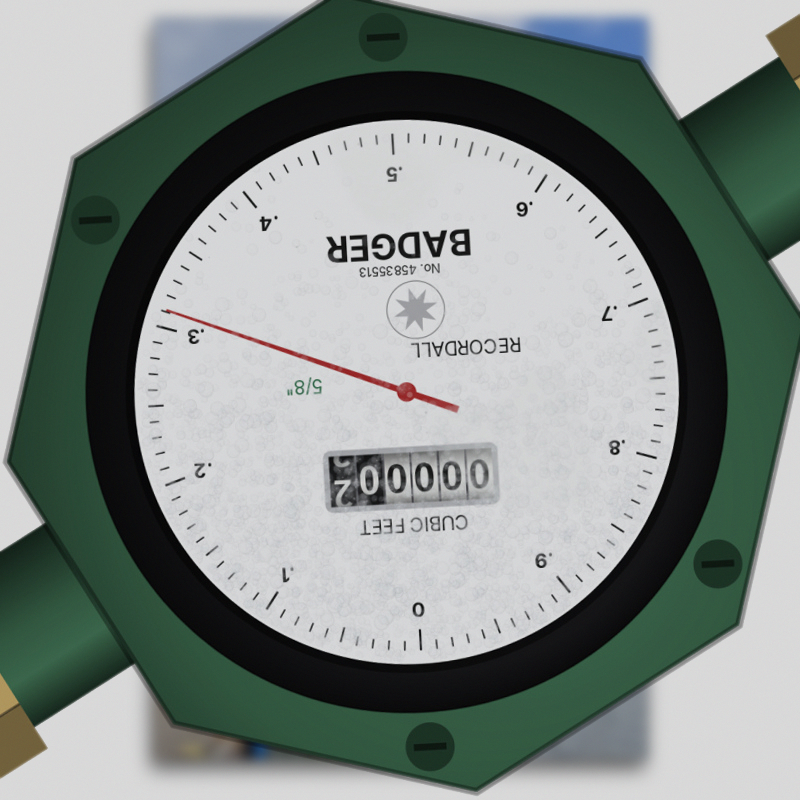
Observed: 2.31 ft³
